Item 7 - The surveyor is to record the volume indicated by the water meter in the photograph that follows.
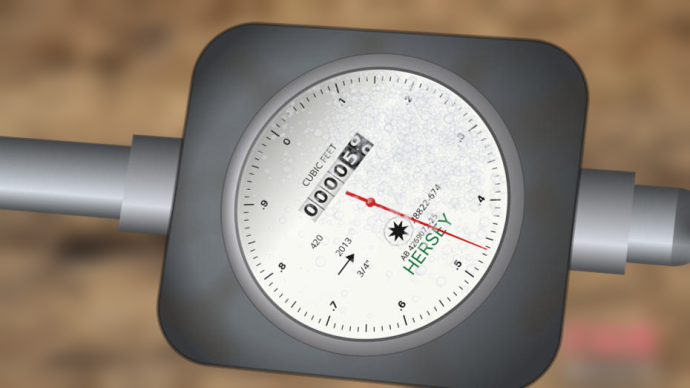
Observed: 58.46 ft³
